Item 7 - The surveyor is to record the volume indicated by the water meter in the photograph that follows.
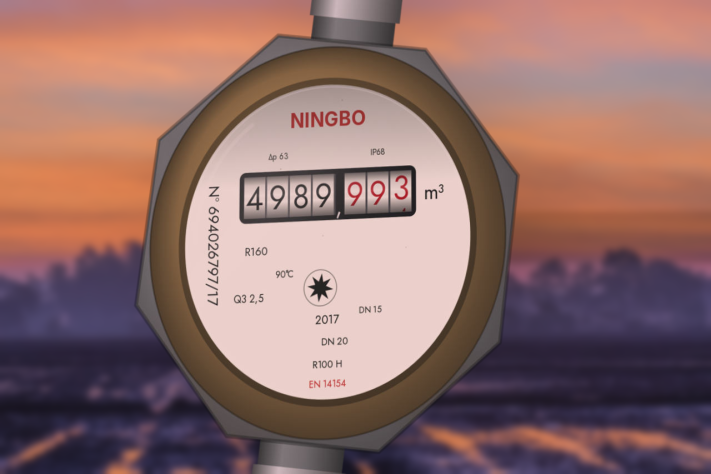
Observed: 4989.993 m³
